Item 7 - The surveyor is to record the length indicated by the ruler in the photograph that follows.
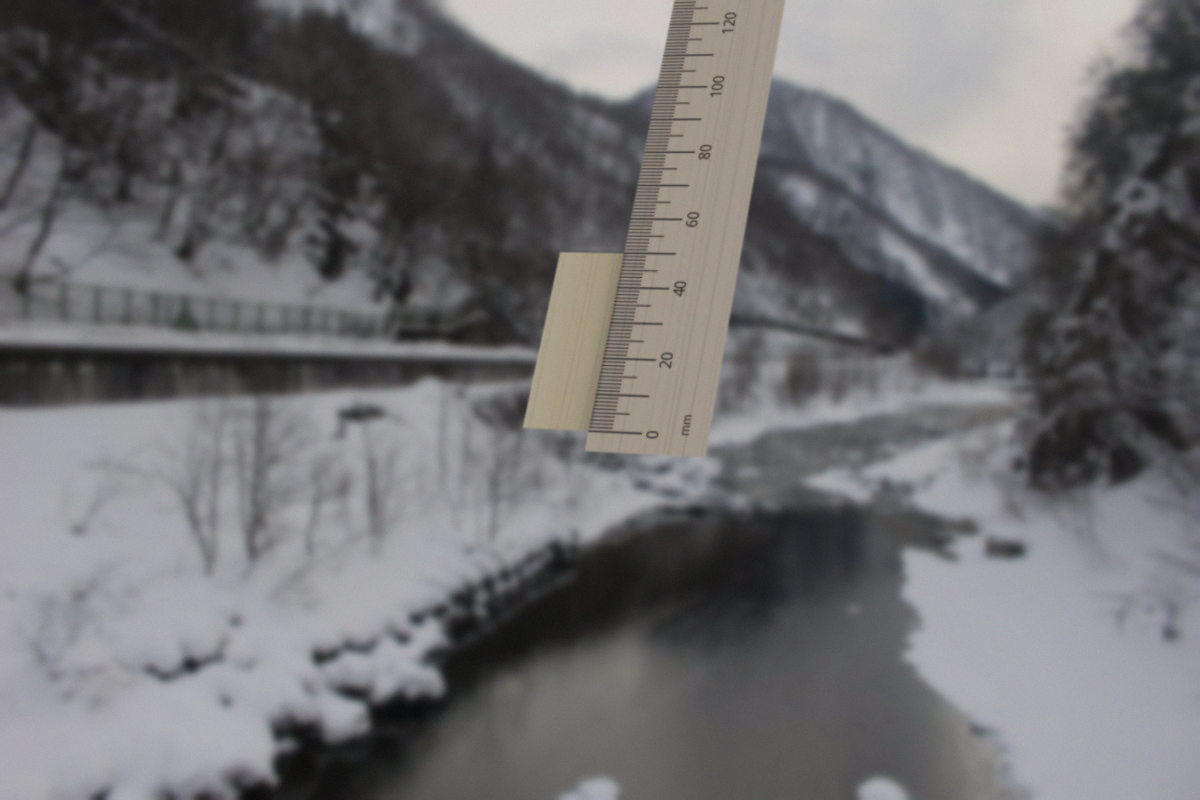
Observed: 50 mm
